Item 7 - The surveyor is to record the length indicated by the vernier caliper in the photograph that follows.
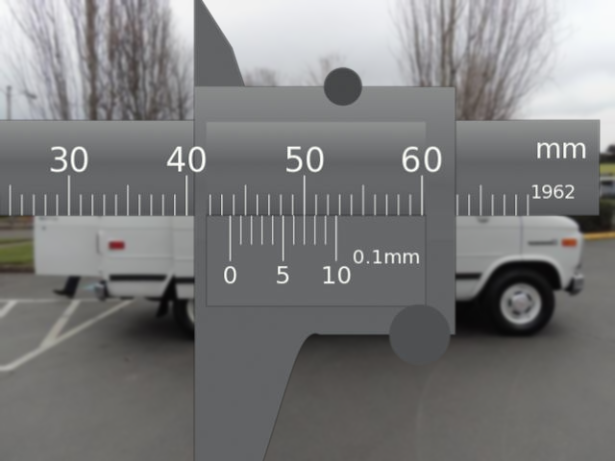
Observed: 43.7 mm
